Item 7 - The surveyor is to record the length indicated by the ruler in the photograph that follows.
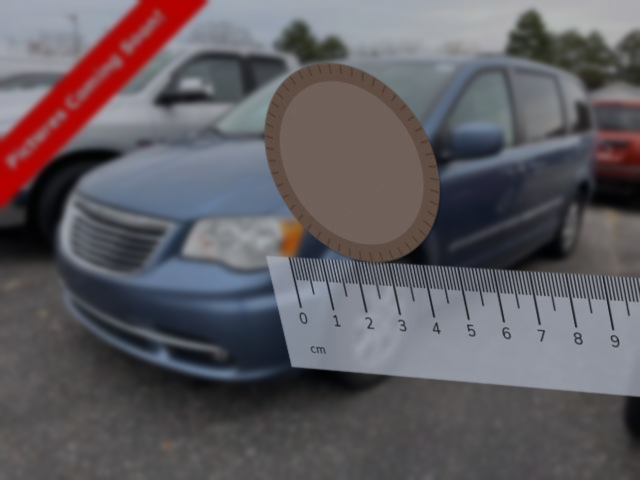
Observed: 5 cm
